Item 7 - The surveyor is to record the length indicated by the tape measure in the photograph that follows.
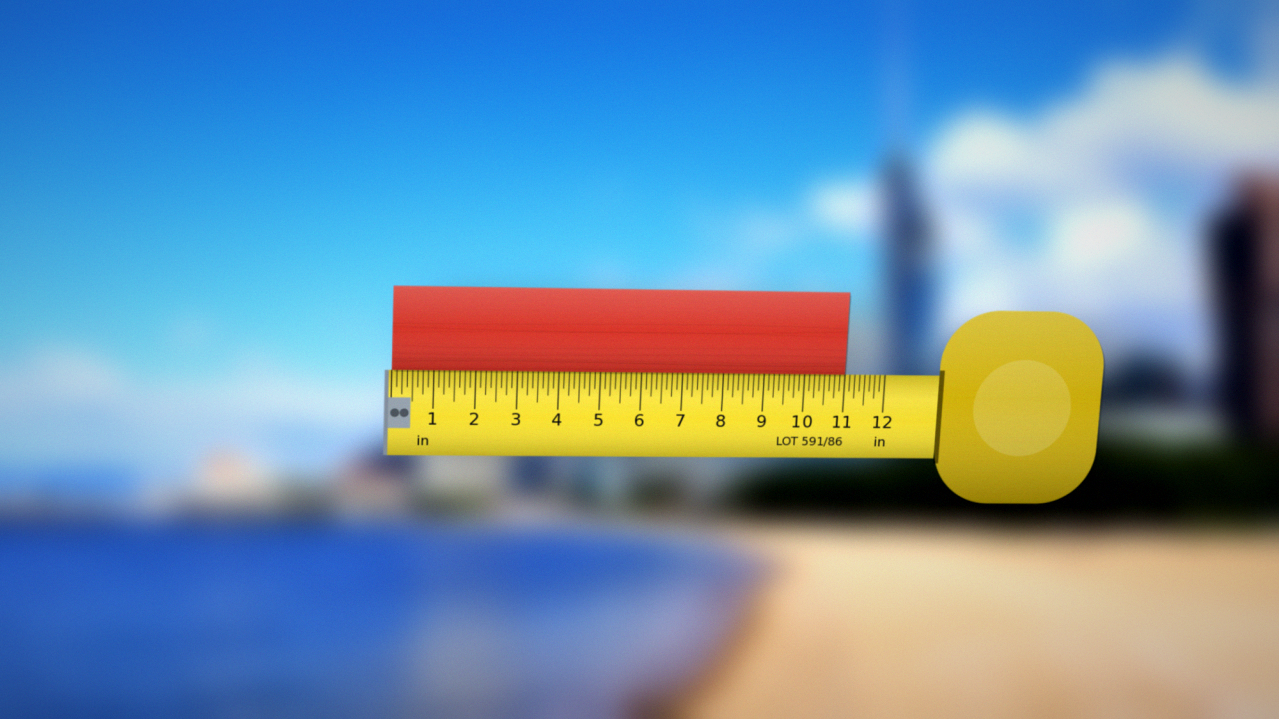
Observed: 11 in
